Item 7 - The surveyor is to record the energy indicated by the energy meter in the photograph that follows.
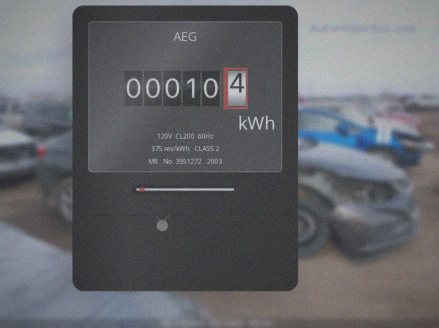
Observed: 10.4 kWh
